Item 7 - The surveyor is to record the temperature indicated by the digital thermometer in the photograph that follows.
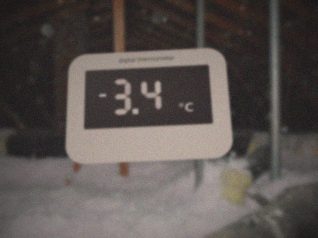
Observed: -3.4 °C
